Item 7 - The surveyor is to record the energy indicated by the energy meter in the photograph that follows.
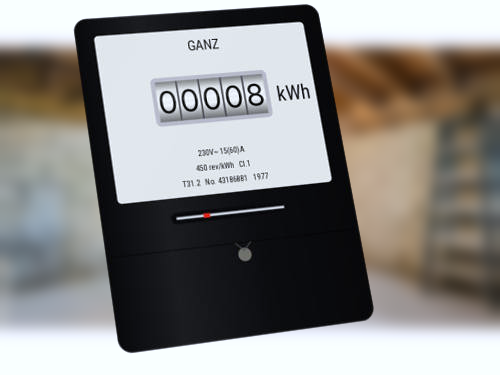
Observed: 8 kWh
